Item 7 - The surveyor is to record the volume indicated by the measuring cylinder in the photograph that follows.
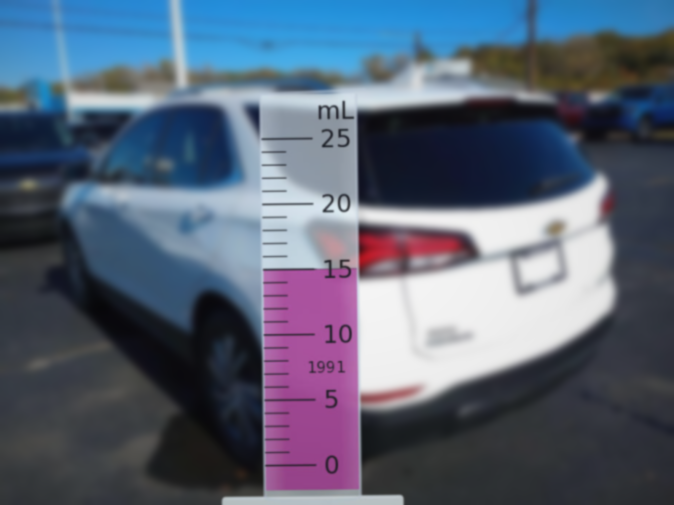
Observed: 15 mL
